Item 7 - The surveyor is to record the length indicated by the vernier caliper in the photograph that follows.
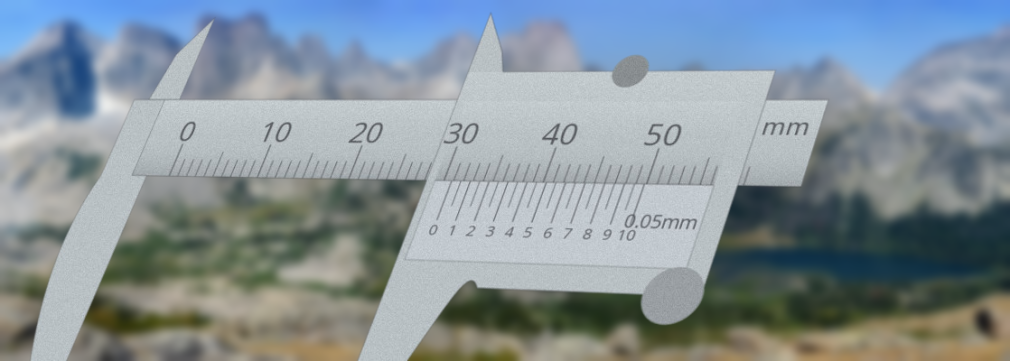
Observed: 30.8 mm
